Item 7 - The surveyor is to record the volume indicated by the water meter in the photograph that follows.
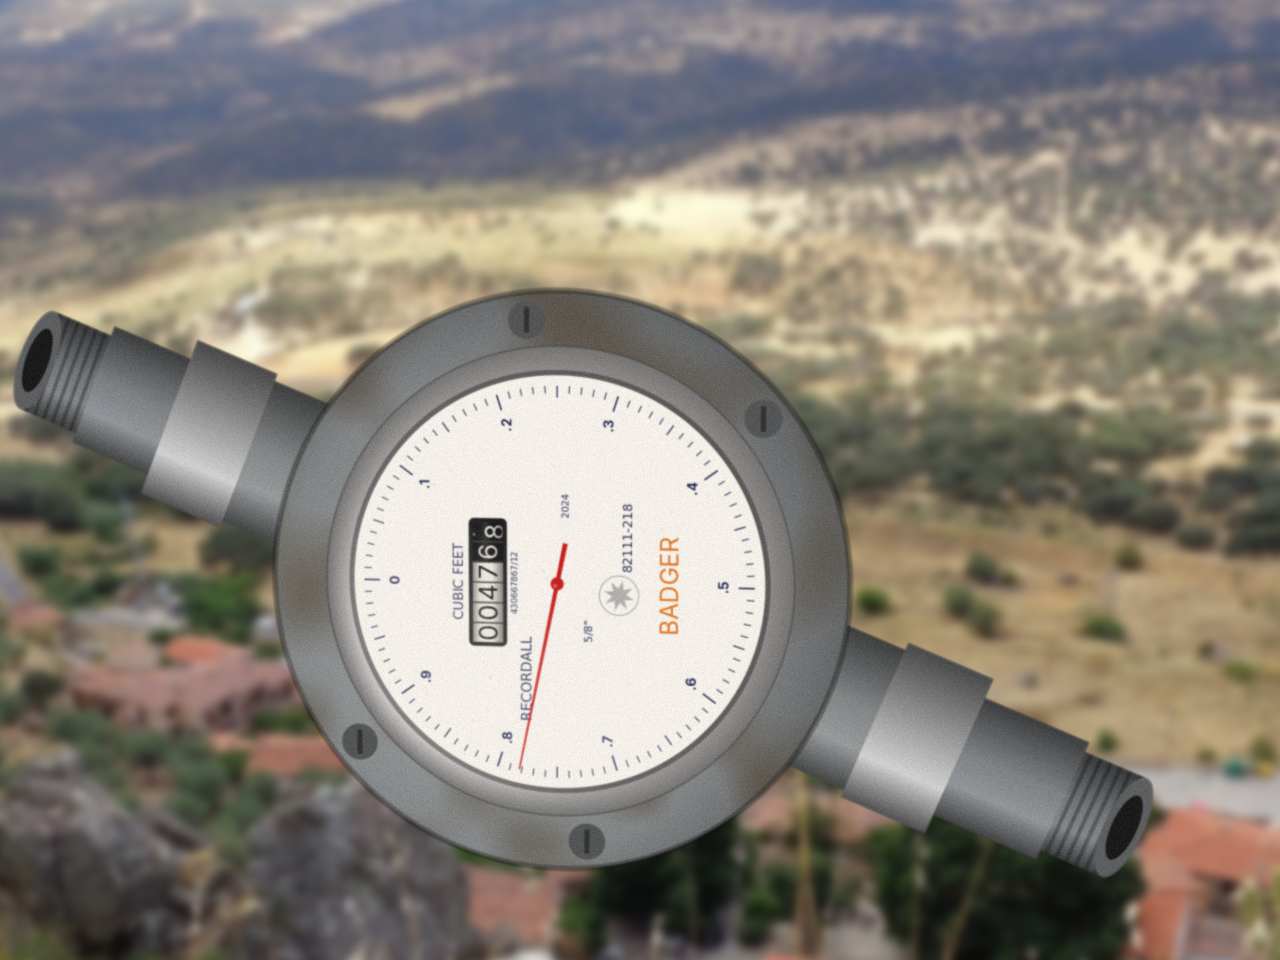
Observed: 4767.78 ft³
